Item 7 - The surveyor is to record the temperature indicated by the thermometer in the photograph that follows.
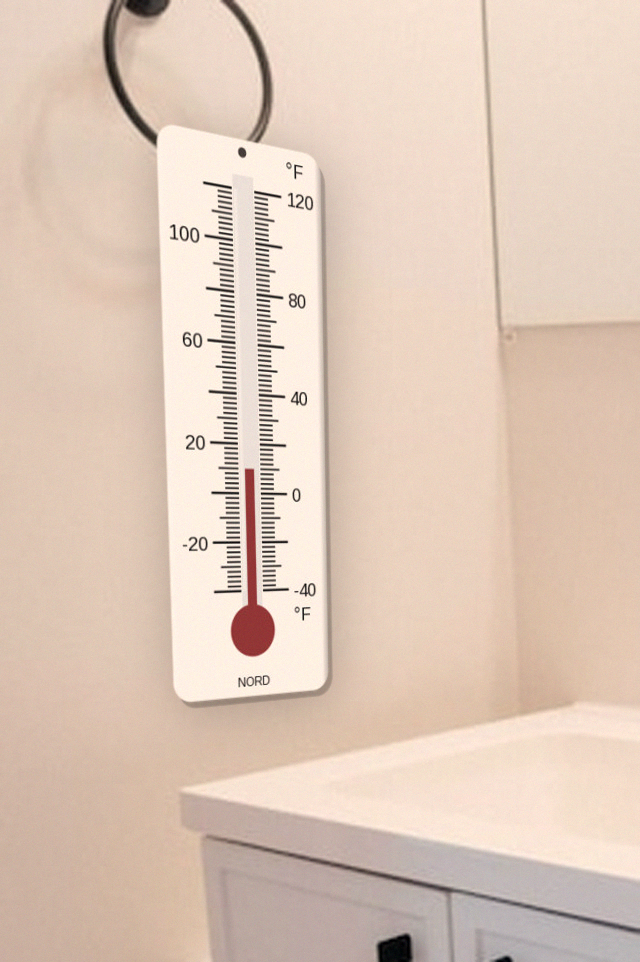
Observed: 10 °F
